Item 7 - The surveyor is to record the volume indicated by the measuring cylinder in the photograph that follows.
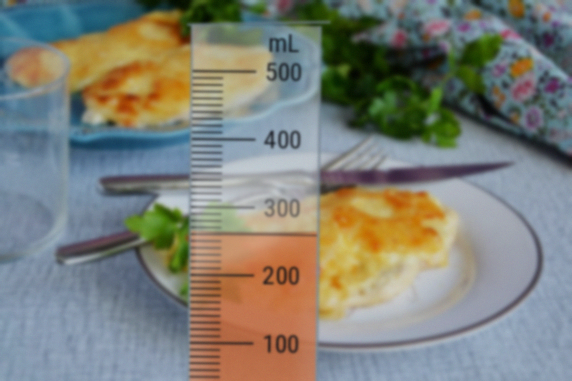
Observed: 260 mL
